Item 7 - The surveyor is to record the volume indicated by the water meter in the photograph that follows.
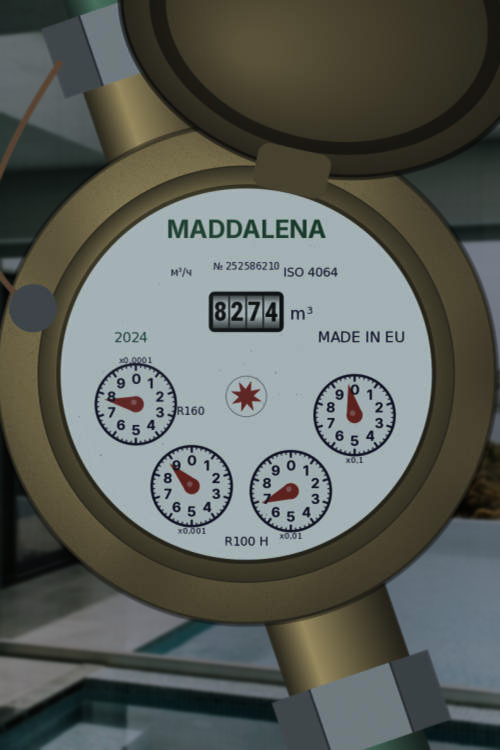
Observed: 8273.9687 m³
